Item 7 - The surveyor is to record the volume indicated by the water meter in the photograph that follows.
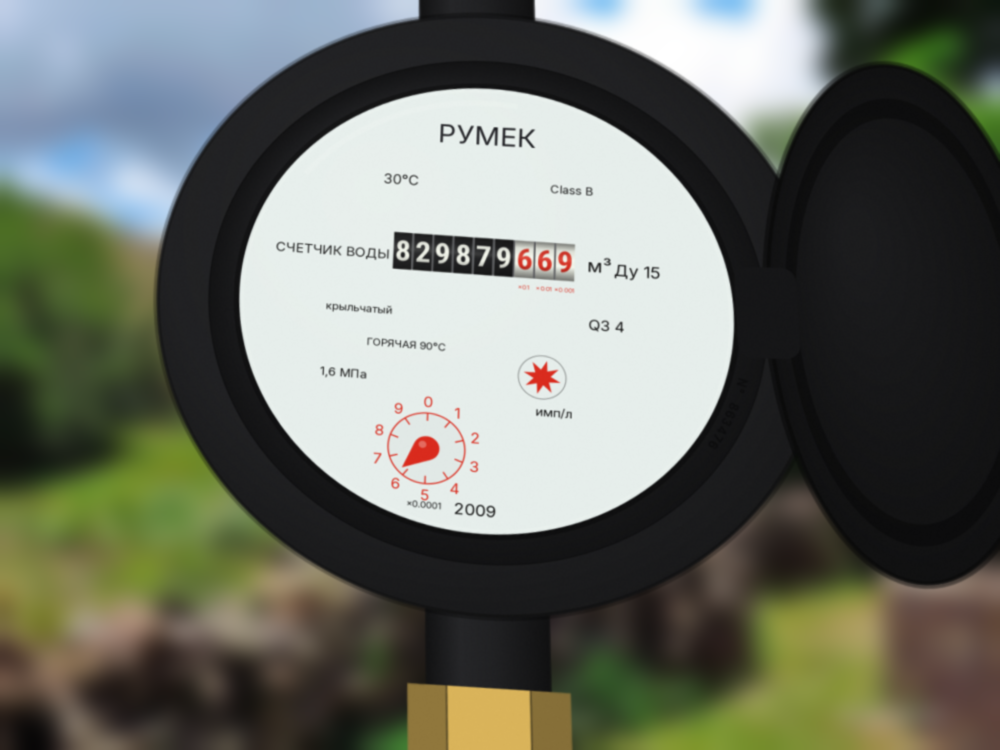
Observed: 829879.6696 m³
